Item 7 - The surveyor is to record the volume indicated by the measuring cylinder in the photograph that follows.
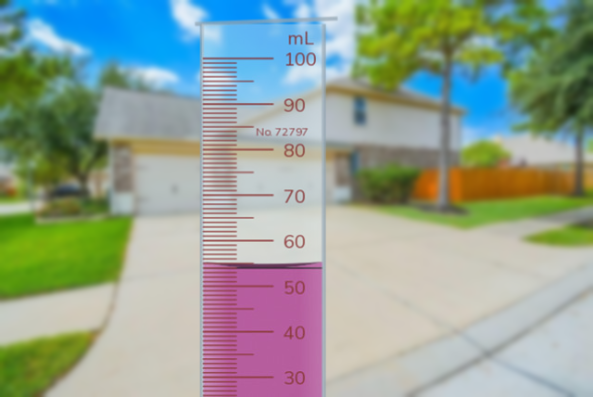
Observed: 54 mL
